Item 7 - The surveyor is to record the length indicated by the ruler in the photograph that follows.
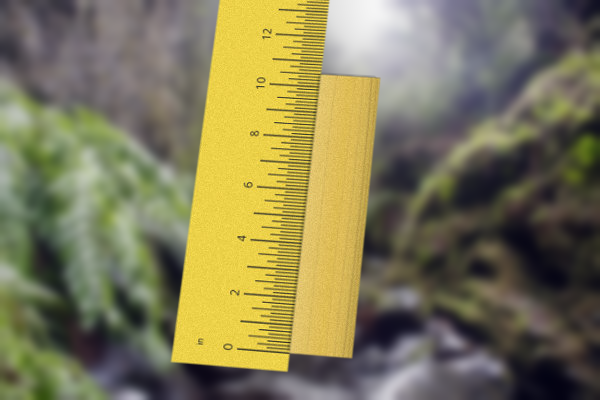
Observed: 10.5 in
